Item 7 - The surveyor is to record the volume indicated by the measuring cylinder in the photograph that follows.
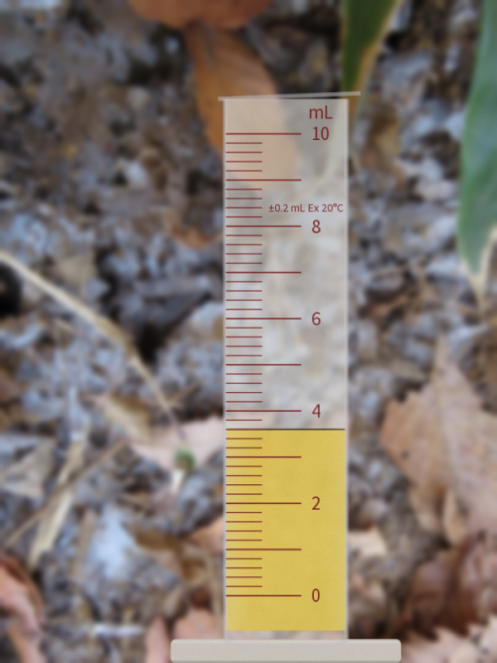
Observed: 3.6 mL
